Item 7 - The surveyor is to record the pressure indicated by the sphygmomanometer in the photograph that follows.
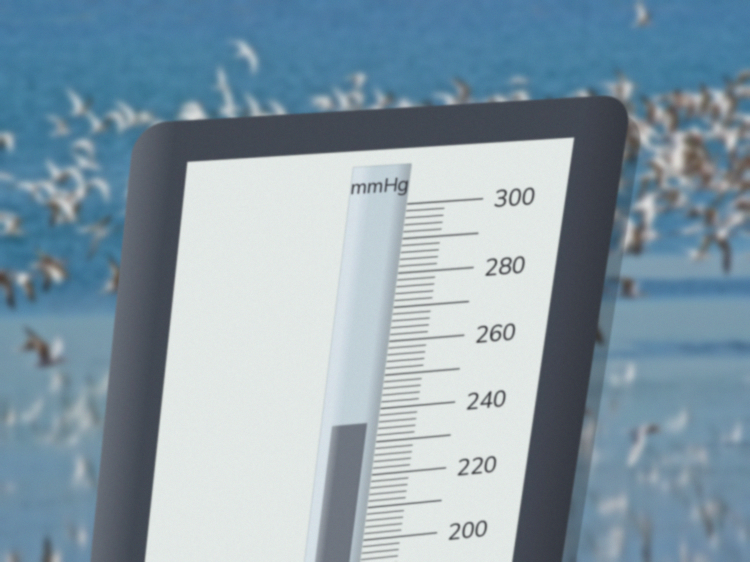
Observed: 236 mmHg
